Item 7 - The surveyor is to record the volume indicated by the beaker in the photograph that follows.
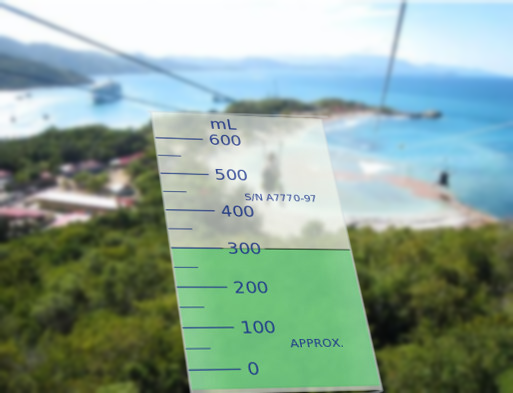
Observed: 300 mL
